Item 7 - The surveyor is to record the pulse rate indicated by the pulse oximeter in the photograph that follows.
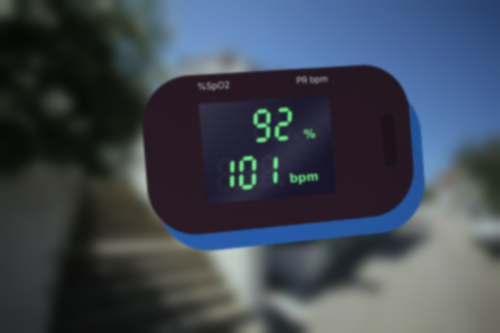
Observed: 101 bpm
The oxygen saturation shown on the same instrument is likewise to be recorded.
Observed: 92 %
